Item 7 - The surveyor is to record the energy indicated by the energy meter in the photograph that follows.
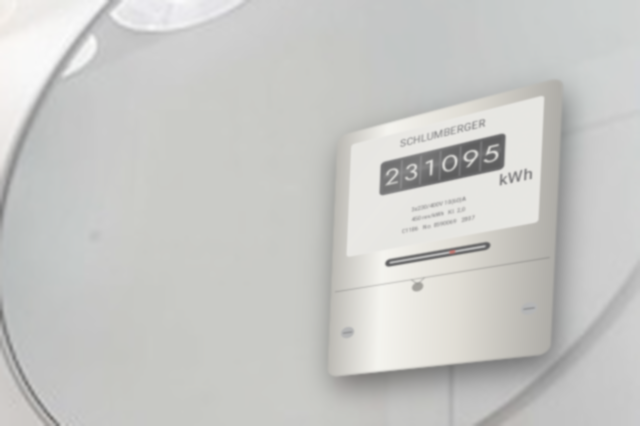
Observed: 231095 kWh
